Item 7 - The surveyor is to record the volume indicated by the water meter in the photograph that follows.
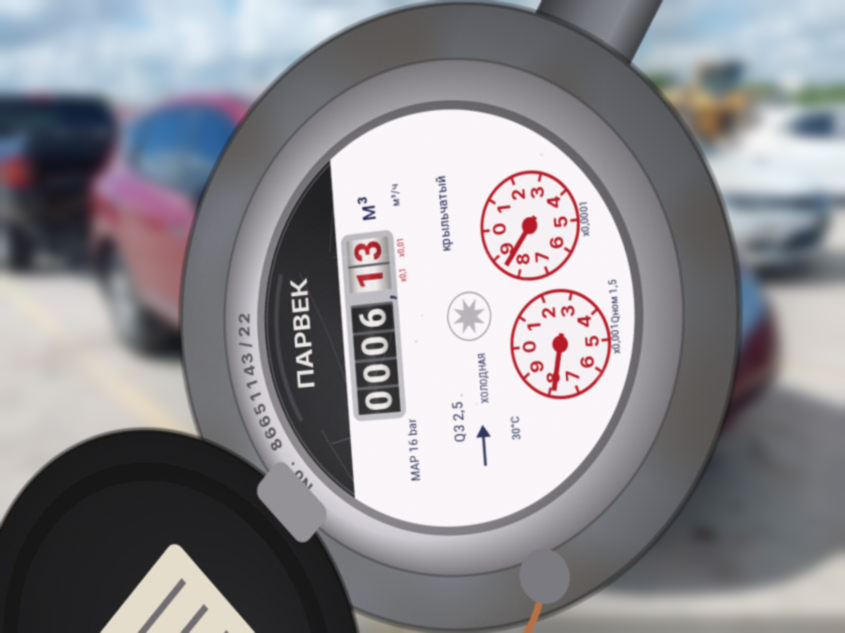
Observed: 6.1378 m³
